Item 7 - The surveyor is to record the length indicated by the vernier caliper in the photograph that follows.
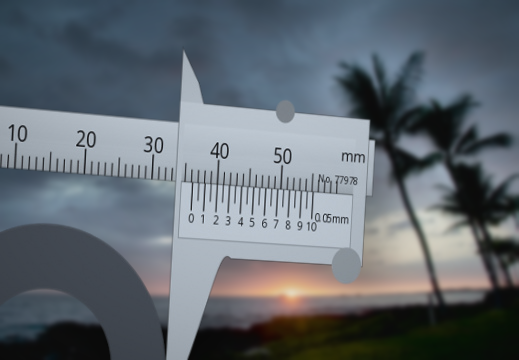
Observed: 36.2 mm
